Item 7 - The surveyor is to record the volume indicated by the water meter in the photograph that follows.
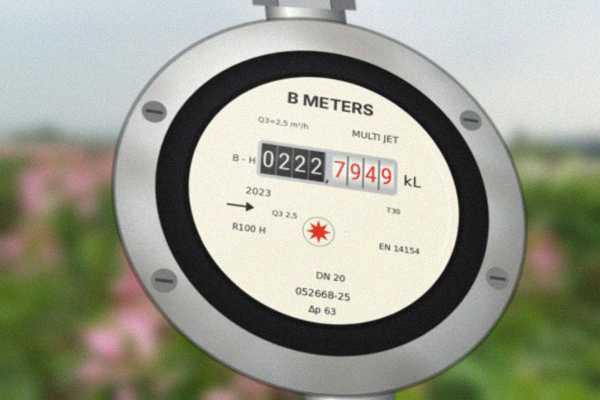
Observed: 222.7949 kL
